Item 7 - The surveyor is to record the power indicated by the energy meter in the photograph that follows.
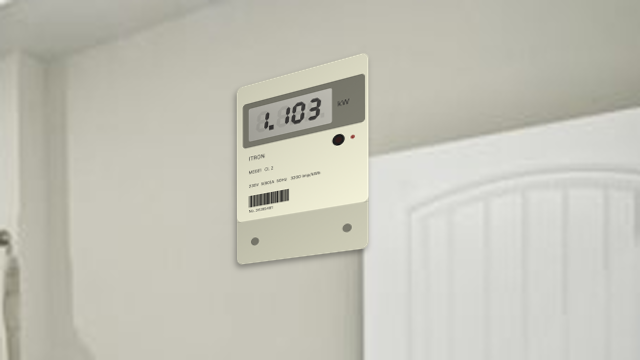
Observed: 1.103 kW
